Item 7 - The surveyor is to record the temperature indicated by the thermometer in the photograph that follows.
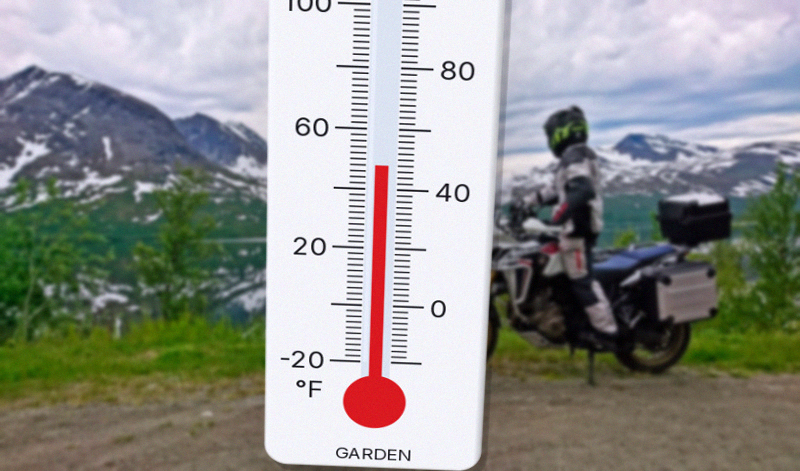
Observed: 48 °F
